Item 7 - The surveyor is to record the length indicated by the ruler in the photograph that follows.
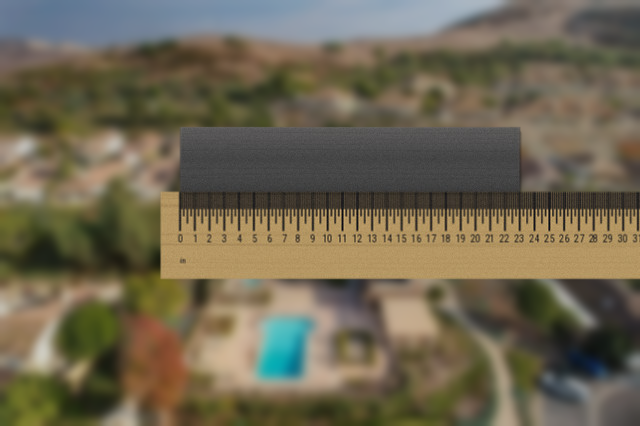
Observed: 23 in
